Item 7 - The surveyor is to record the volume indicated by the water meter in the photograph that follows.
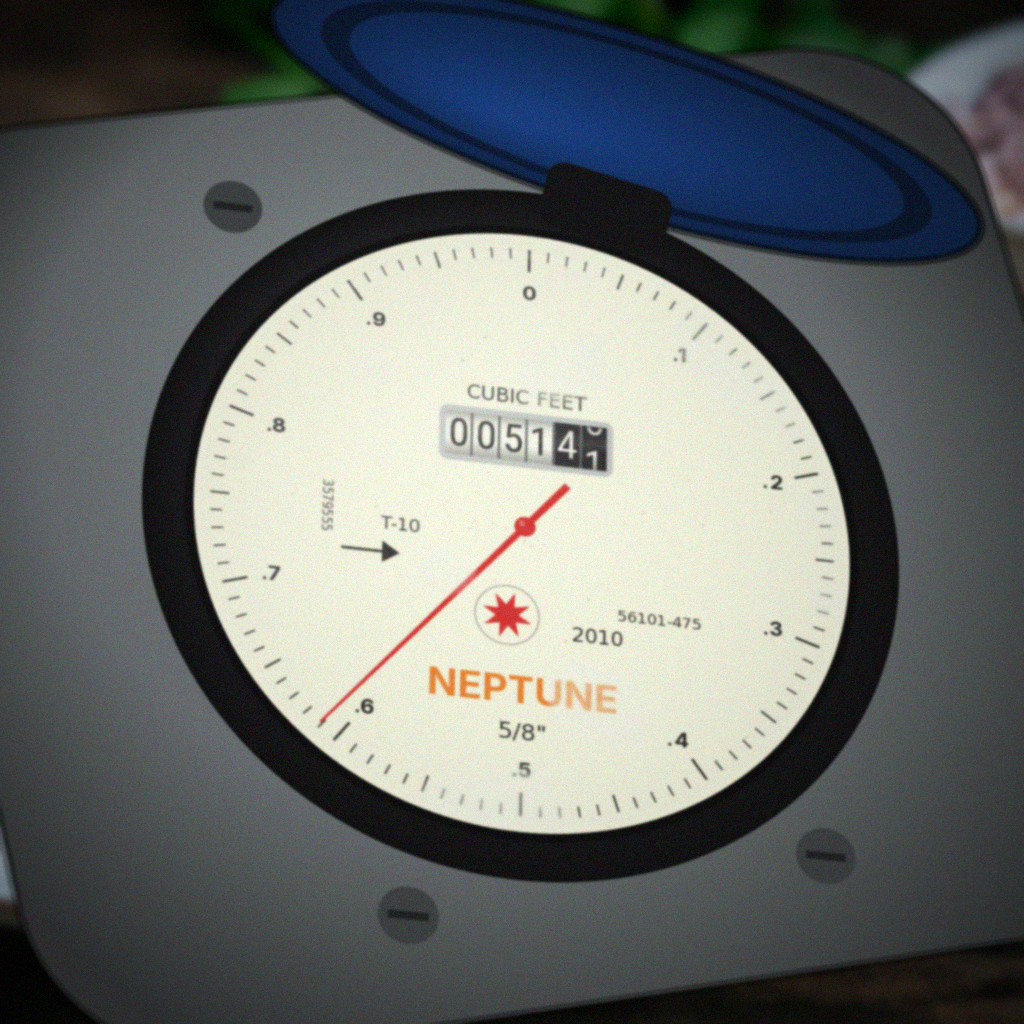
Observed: 5140.61 ft³
